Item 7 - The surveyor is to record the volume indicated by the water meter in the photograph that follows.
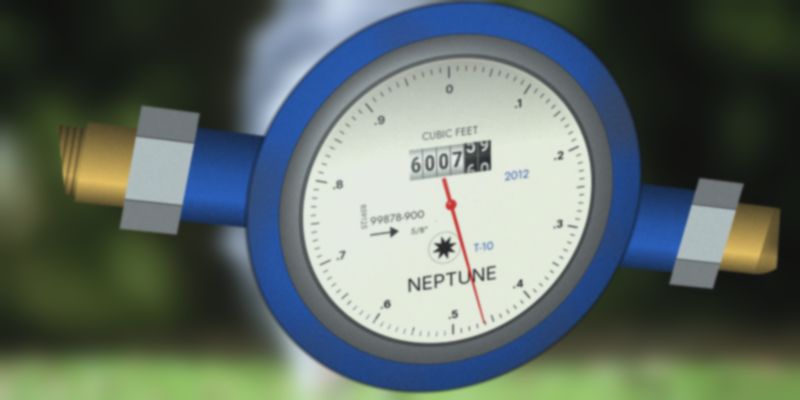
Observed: 600759.46 ft³
